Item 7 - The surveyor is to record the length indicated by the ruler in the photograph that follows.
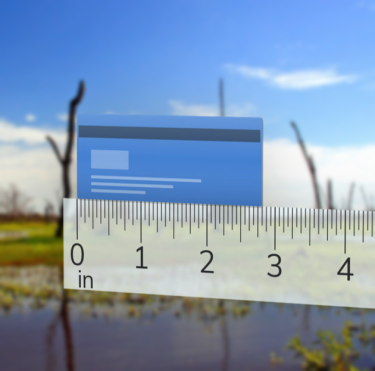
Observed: 2.8125 in
